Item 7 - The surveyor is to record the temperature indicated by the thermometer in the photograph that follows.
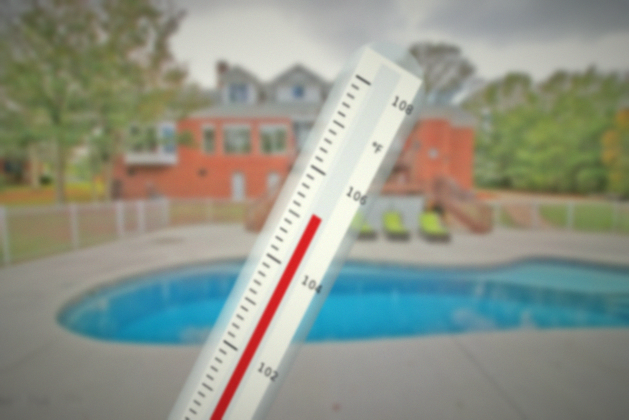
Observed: 105.2 °F
